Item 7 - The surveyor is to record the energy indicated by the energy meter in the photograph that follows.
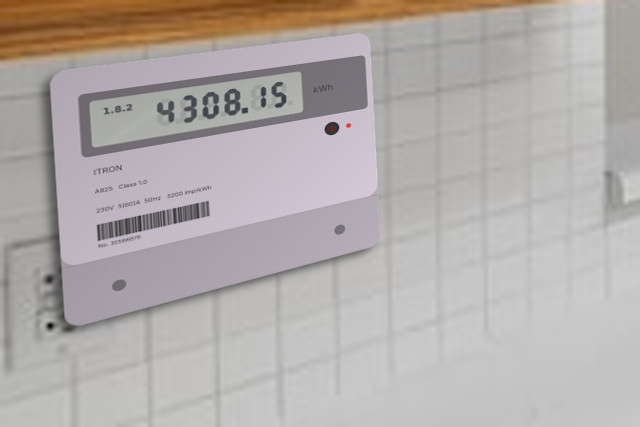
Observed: 4308.15 kWh
